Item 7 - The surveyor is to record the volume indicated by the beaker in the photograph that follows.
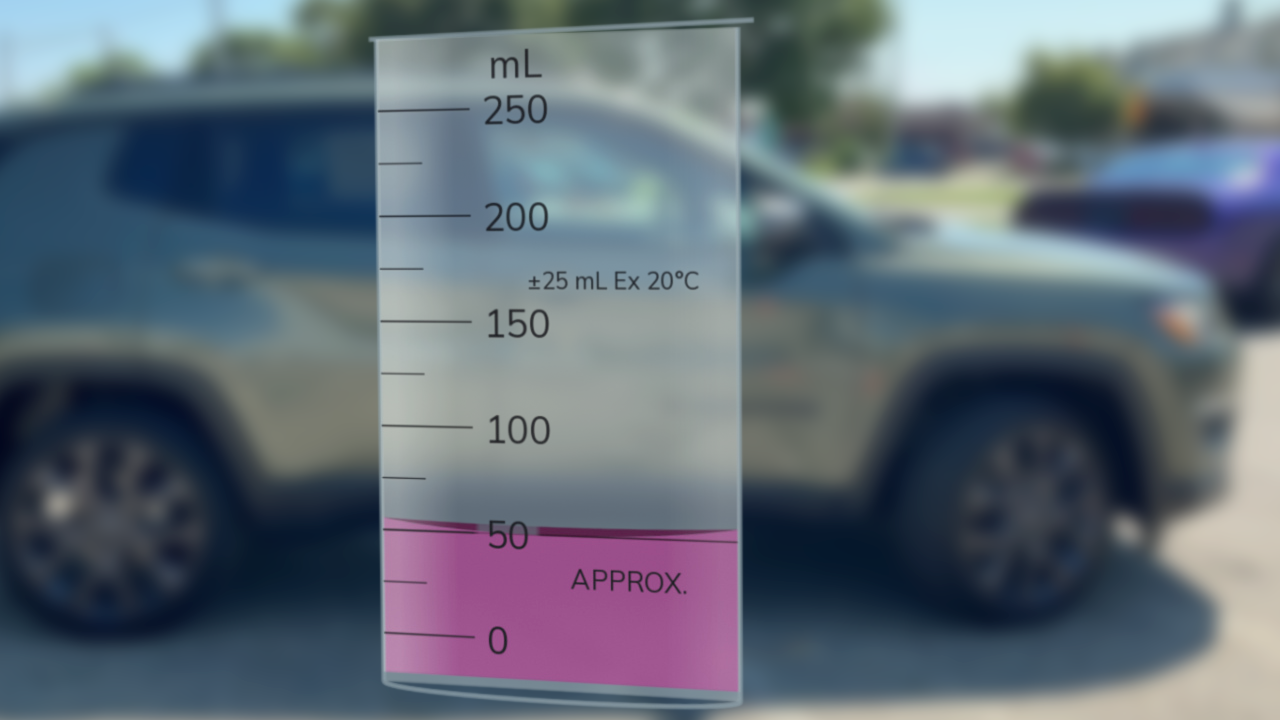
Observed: 50 mL
